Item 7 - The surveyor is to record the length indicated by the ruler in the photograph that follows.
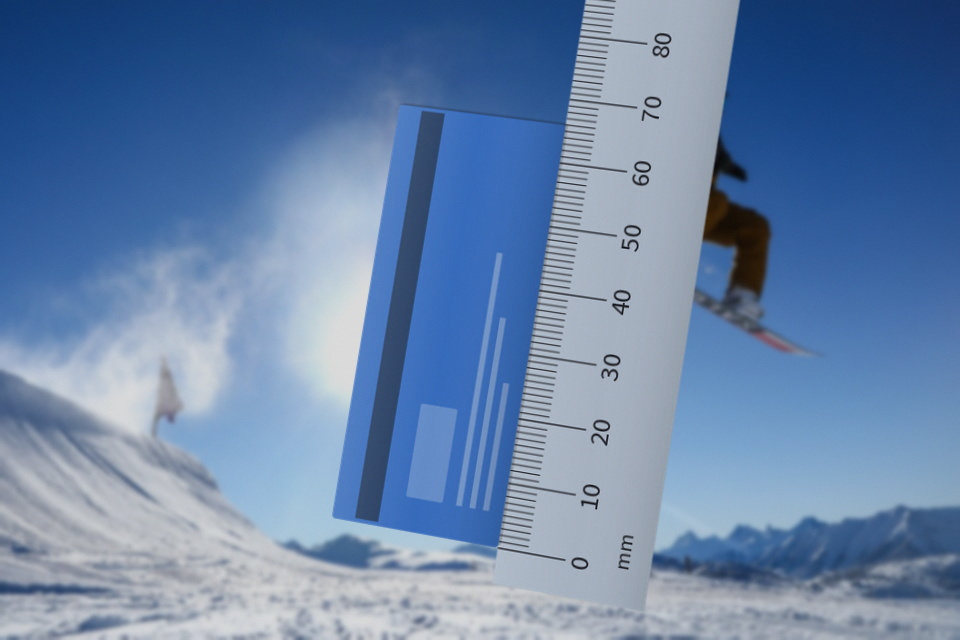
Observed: 66 mm
